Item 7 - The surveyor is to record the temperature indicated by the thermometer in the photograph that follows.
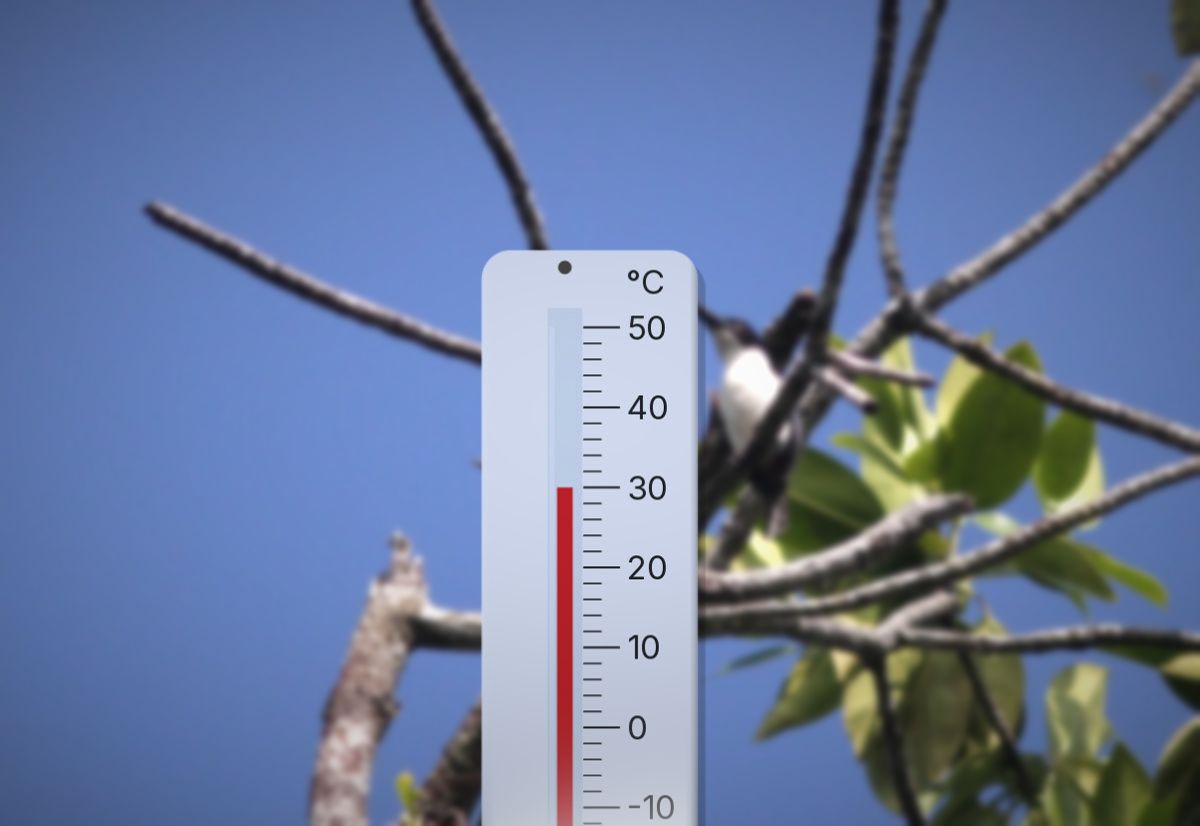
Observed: 30 °C
